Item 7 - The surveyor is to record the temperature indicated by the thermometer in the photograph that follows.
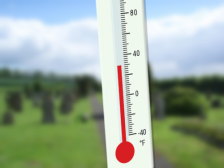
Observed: 30 °F
